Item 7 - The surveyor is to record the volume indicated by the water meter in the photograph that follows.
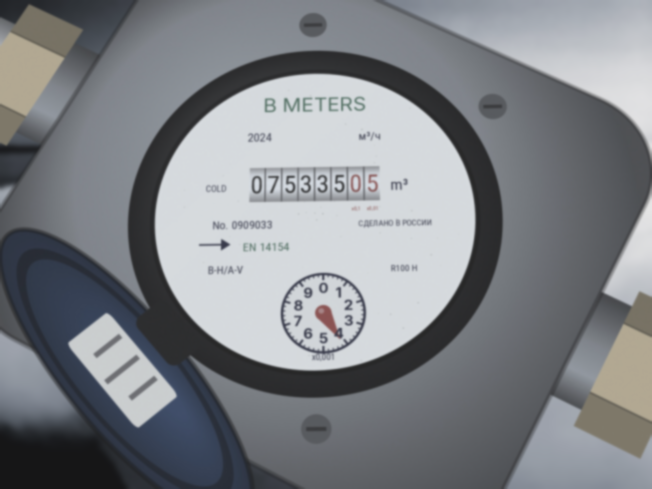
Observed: 75335.054 m³
